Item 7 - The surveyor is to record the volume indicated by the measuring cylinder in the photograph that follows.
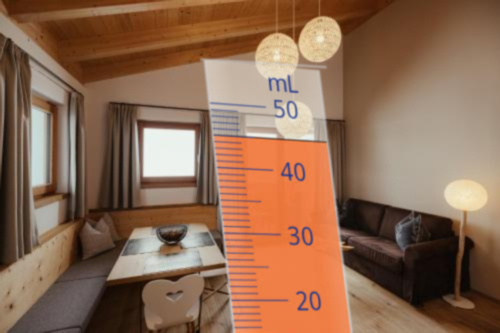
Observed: 45 mL
